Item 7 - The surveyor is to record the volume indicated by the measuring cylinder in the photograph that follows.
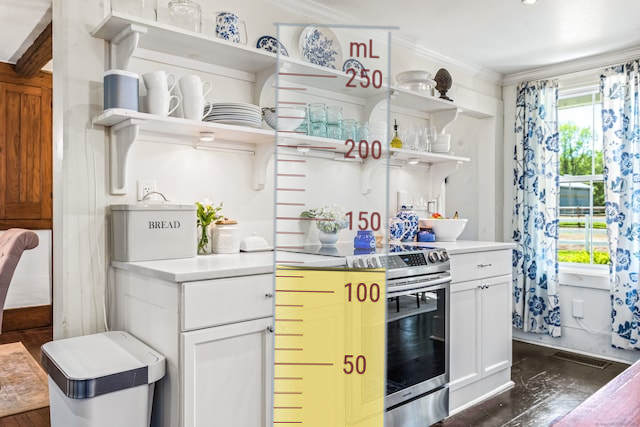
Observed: 115 mL
